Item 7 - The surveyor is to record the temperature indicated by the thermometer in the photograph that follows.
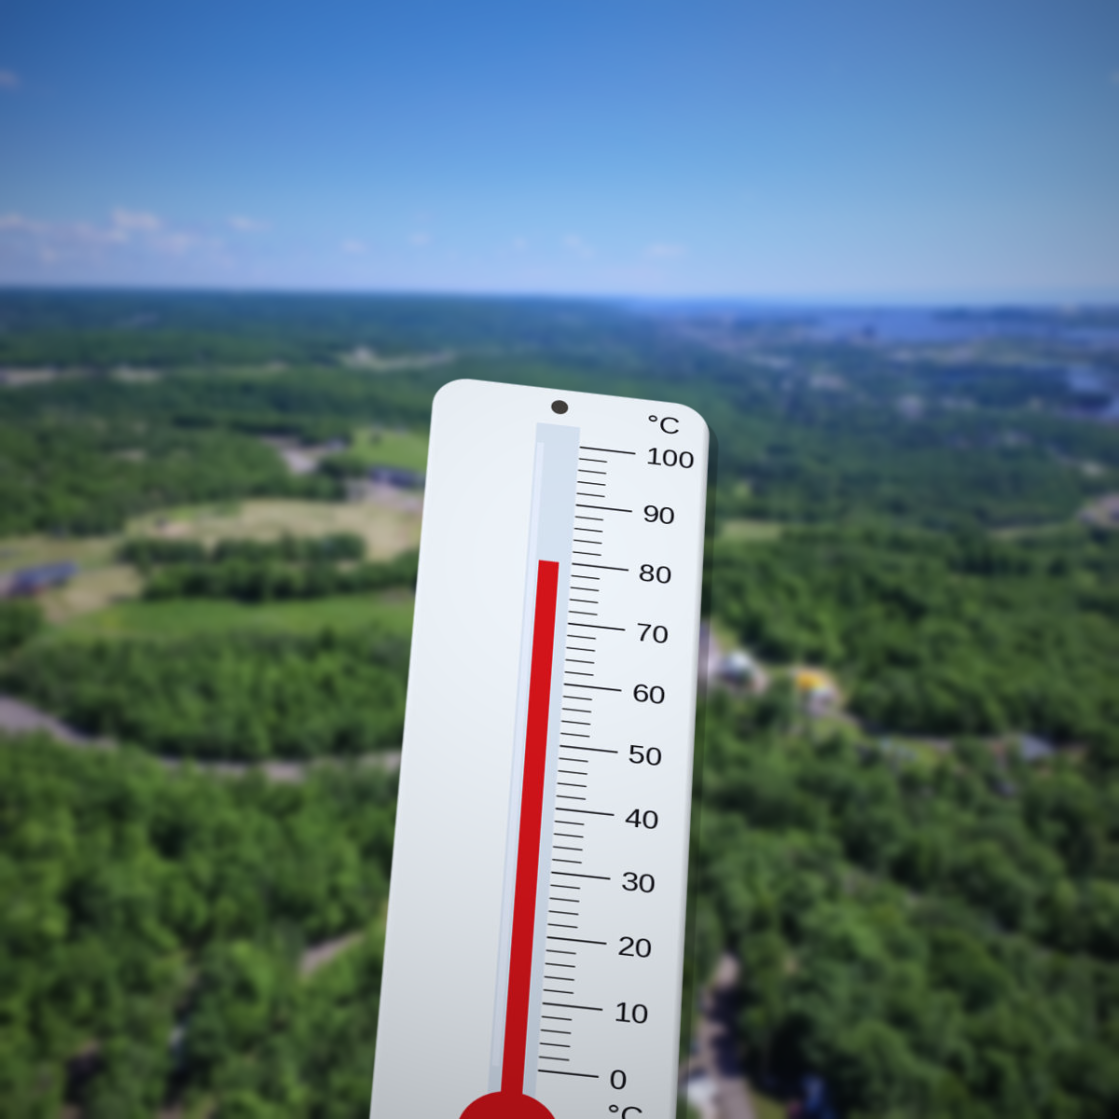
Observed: 80 °C
